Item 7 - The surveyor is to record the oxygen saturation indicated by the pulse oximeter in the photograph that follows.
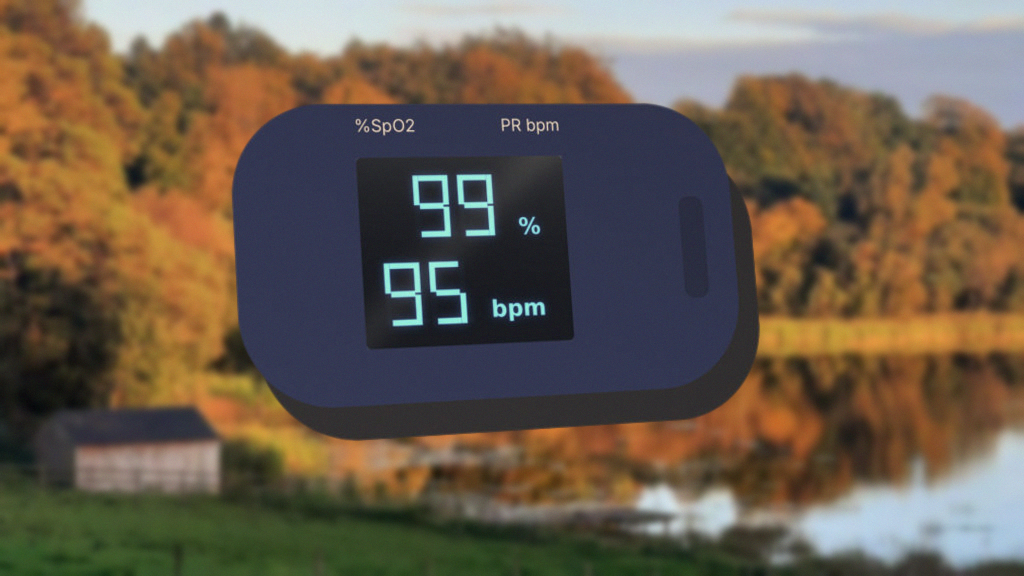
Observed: 99 %
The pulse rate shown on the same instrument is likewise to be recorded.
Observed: 95 bpm
